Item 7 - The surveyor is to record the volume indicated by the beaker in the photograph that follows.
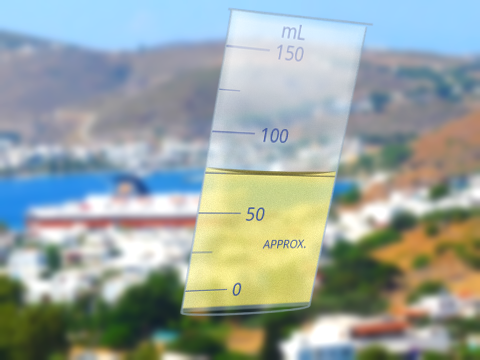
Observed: 75 mL
